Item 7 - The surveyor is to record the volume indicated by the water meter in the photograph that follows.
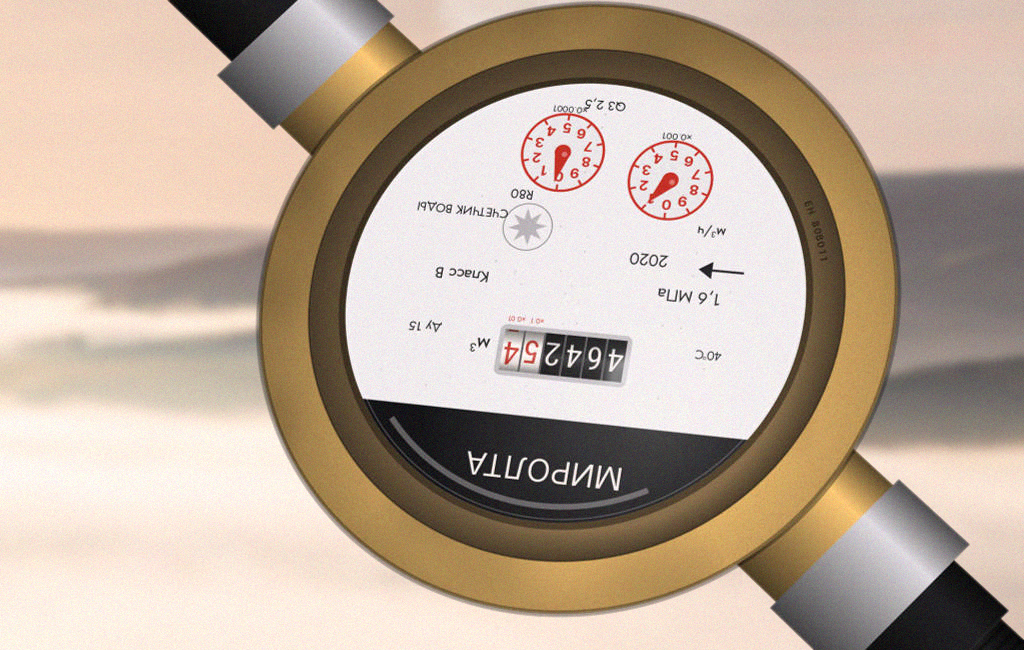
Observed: 4642.5410 m³
